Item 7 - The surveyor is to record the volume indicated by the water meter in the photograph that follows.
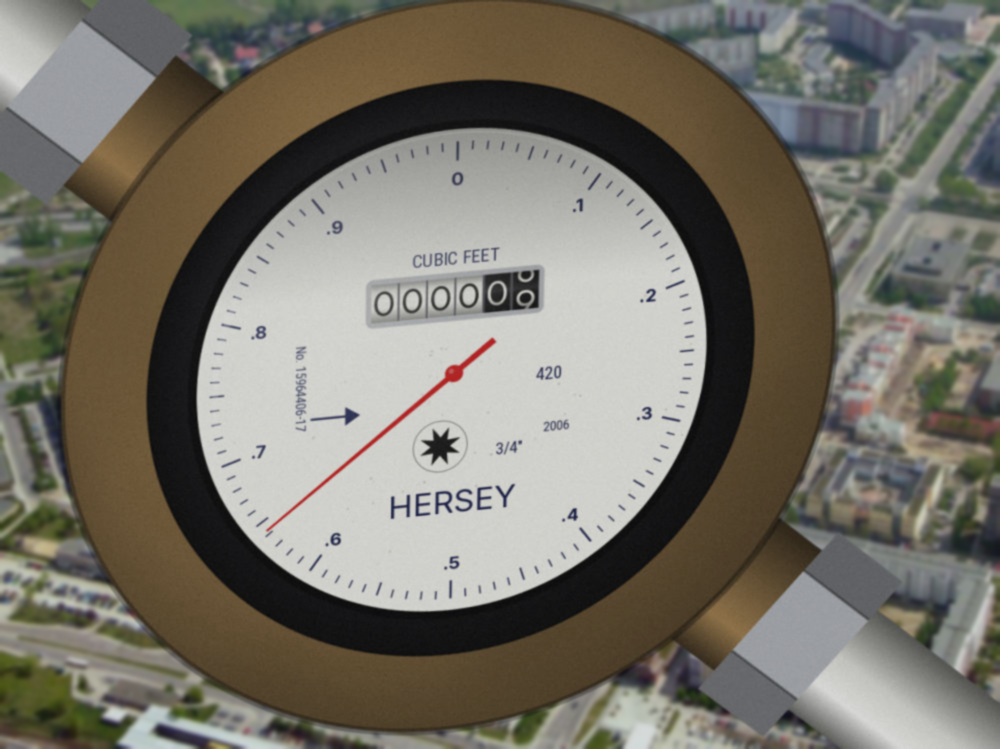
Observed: 8.64 ft³
